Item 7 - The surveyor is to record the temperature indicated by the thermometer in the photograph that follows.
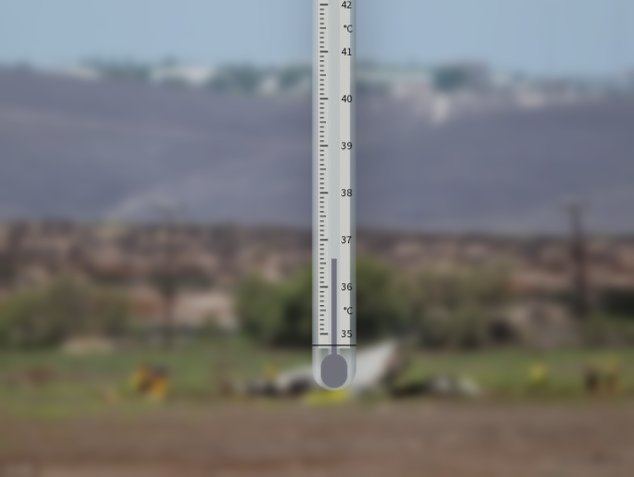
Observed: 36.6 °C
